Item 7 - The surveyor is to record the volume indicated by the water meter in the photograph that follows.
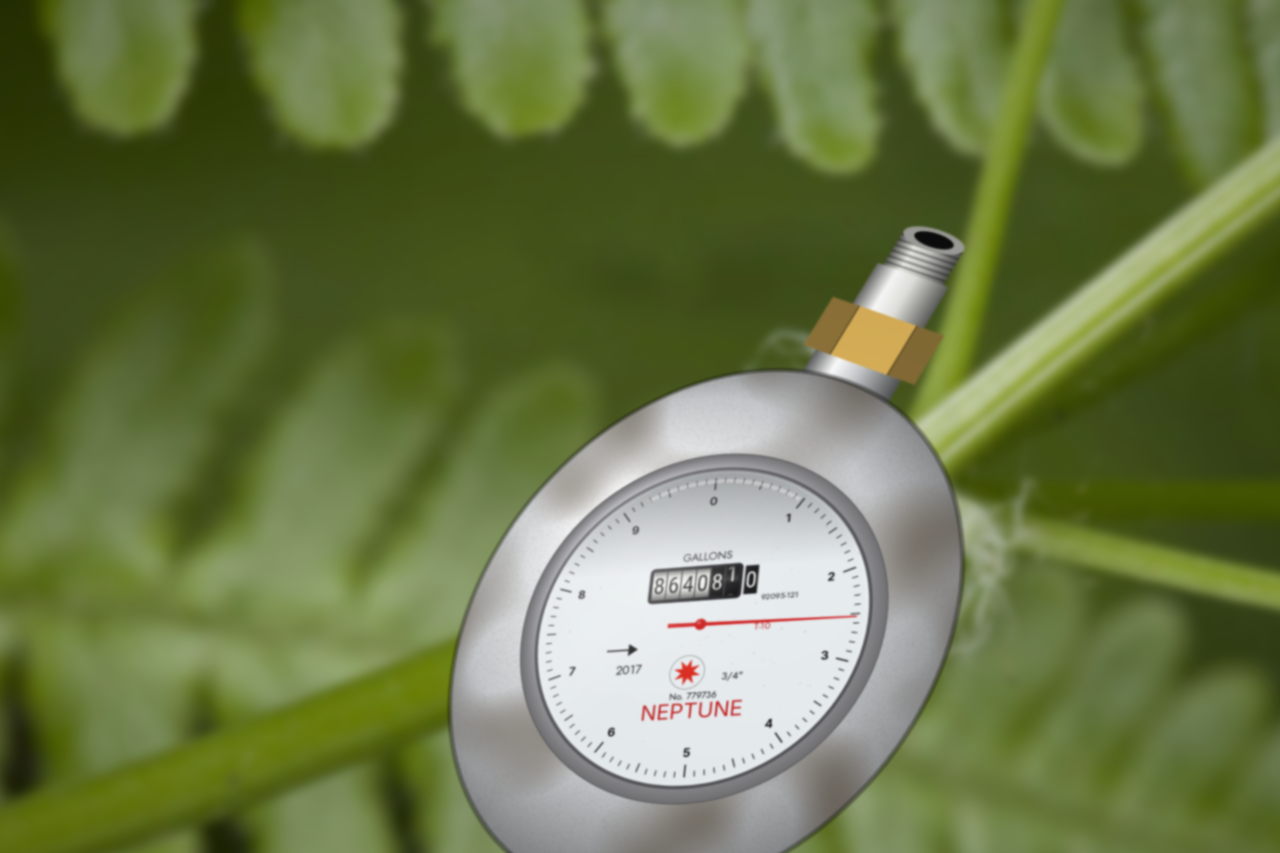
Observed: 8640812.5 gal
